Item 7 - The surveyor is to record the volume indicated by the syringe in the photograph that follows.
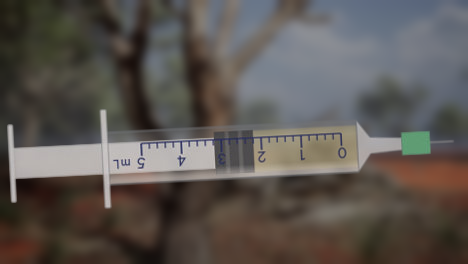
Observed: 2.2 mL
